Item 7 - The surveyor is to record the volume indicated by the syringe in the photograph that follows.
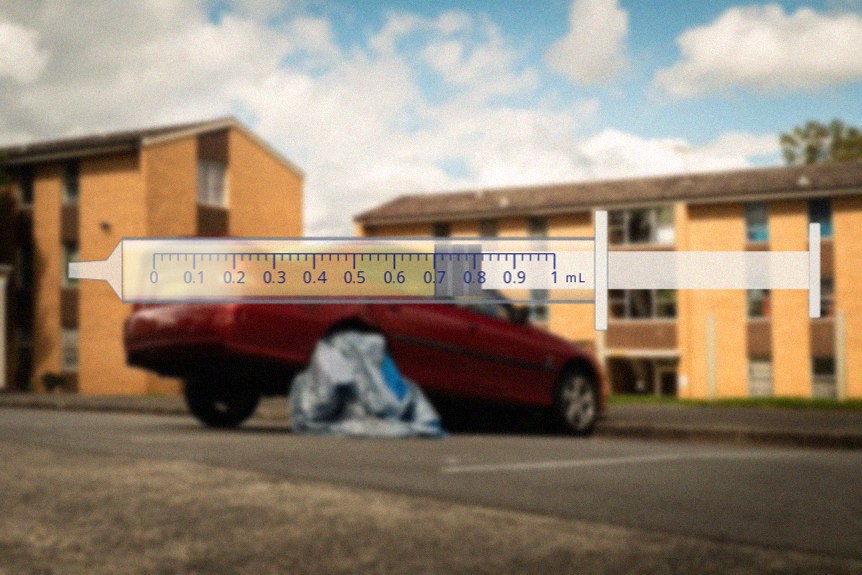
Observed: 0.7 mL
